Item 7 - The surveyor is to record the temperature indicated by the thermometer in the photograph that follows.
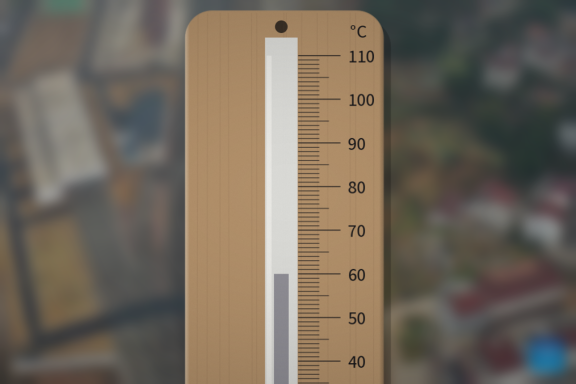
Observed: 60 °C
